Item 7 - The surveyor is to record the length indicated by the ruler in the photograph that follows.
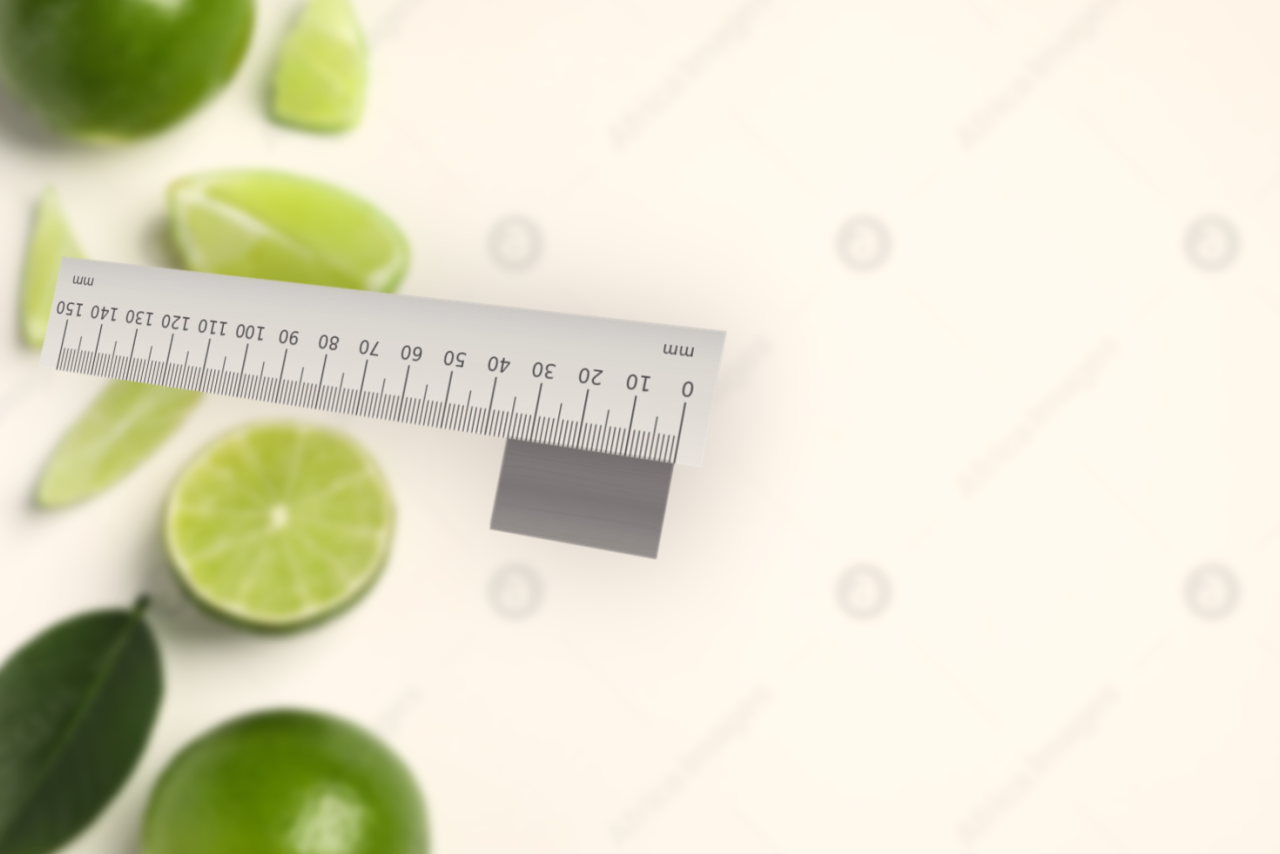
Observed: 35 mm
